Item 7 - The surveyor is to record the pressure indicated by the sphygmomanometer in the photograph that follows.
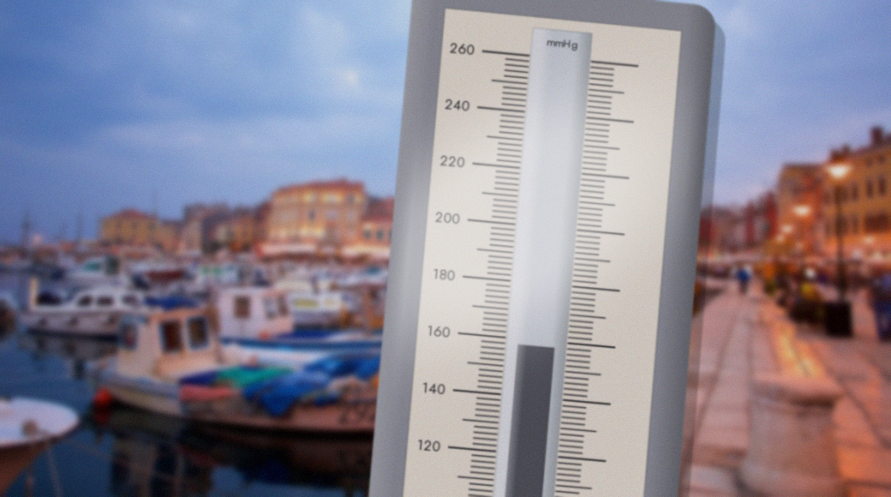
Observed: 158 mmHg
